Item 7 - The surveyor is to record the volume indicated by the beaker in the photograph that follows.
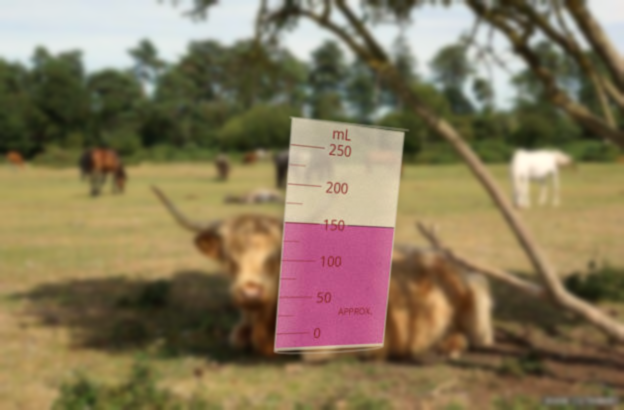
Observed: 150 mL
